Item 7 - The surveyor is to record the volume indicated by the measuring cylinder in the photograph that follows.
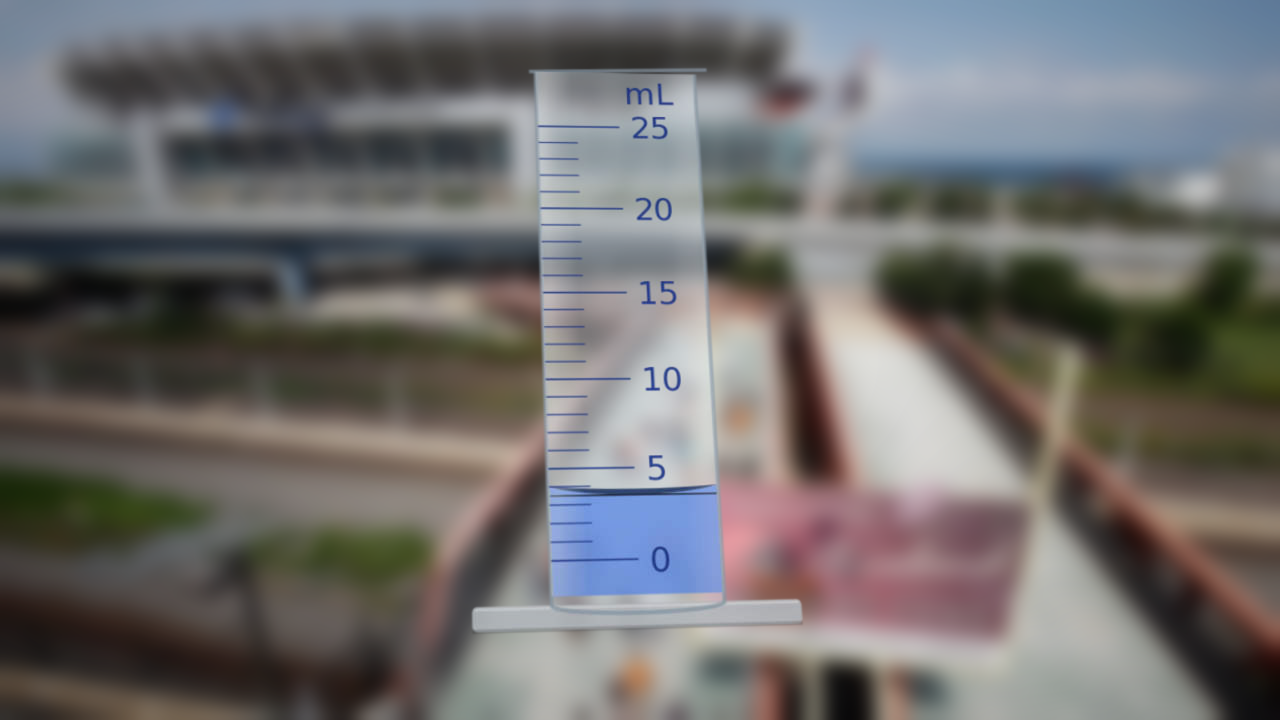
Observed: 3.5 mL
